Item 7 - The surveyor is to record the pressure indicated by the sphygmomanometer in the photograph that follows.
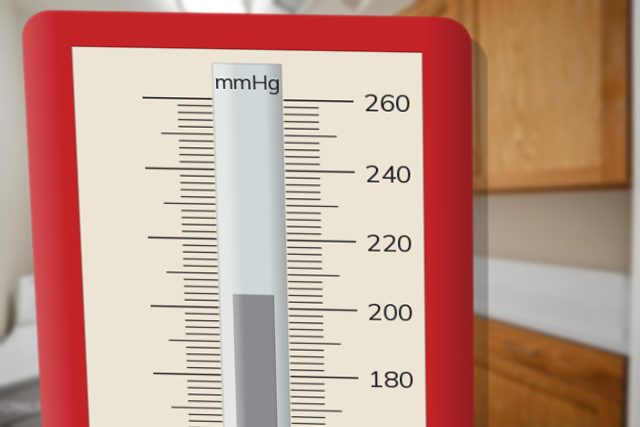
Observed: 204 mmHg
